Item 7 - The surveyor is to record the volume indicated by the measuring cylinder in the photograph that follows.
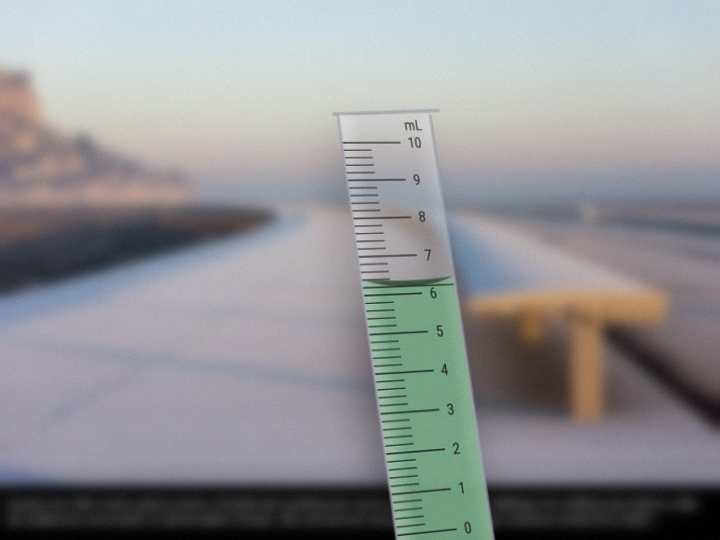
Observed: 6.2 mL
